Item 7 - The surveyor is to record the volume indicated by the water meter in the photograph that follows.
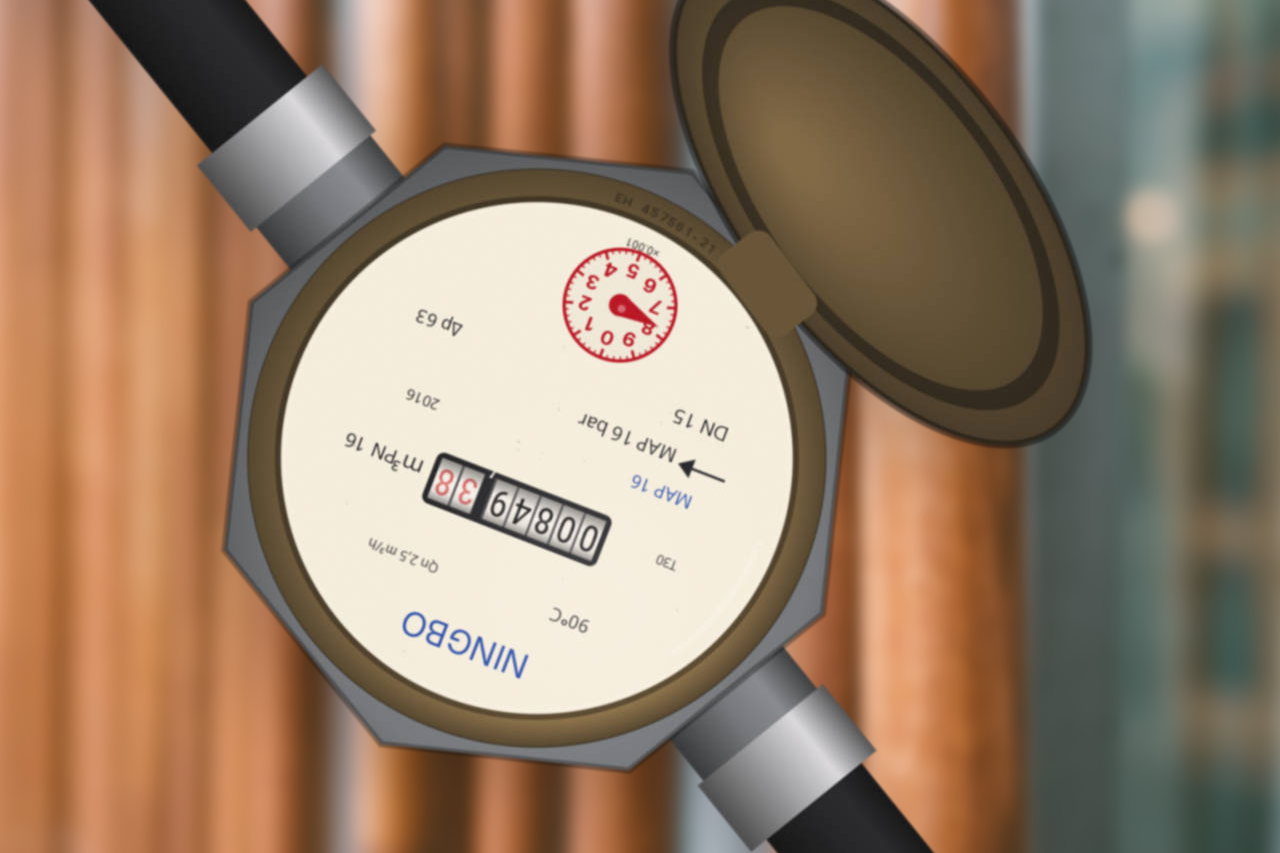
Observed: 849.387 m³
